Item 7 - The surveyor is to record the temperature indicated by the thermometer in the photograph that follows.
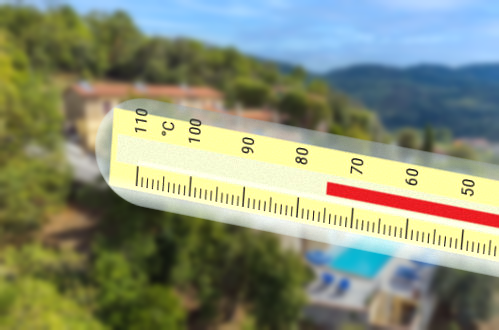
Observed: 75 °C
